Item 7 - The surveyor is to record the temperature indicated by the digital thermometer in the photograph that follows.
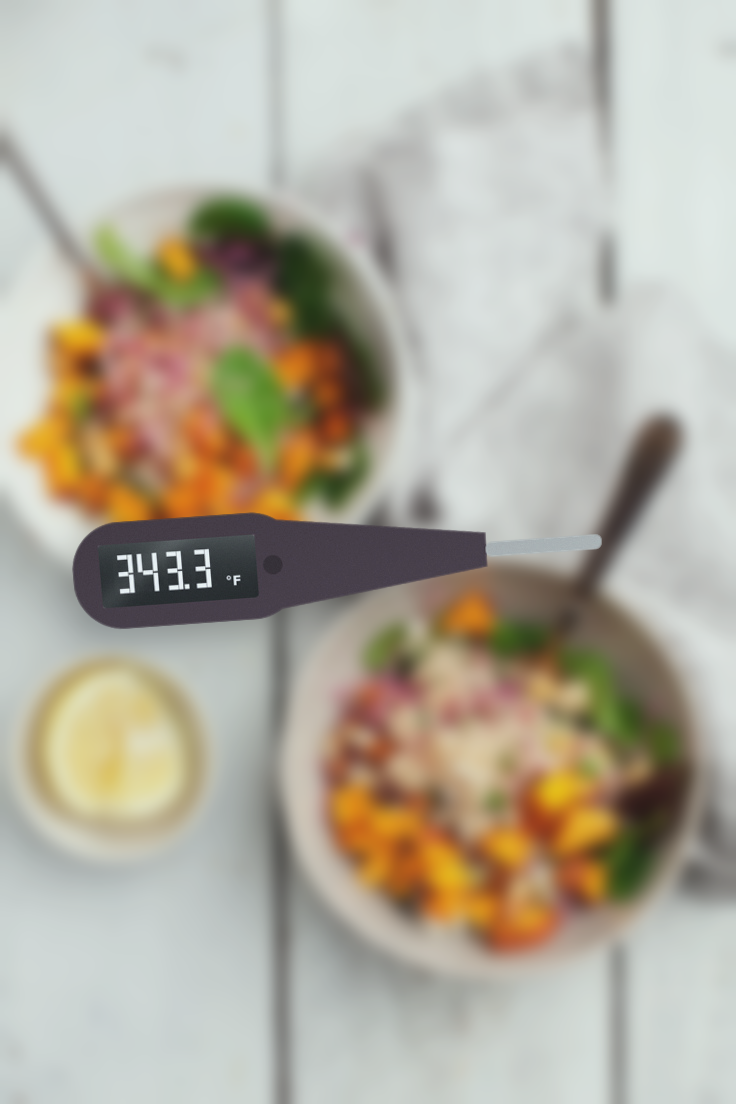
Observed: 343.3 °F
